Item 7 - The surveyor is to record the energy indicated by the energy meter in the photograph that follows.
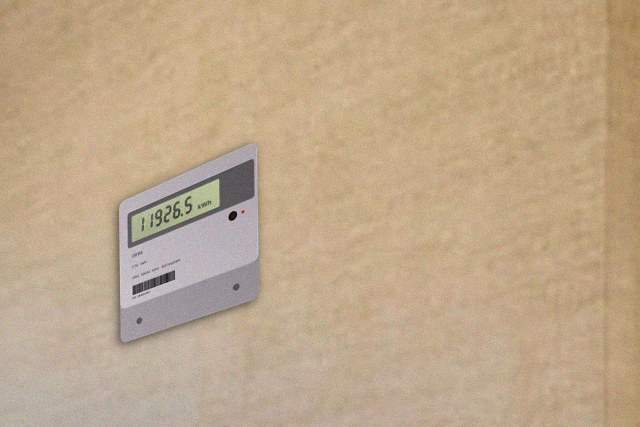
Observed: 11926.5 kWh
